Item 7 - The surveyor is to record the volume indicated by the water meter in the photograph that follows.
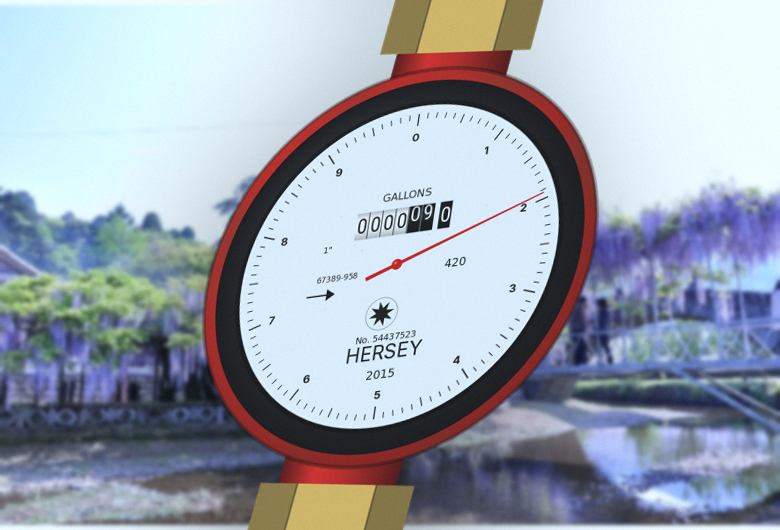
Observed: 91.9 gal
